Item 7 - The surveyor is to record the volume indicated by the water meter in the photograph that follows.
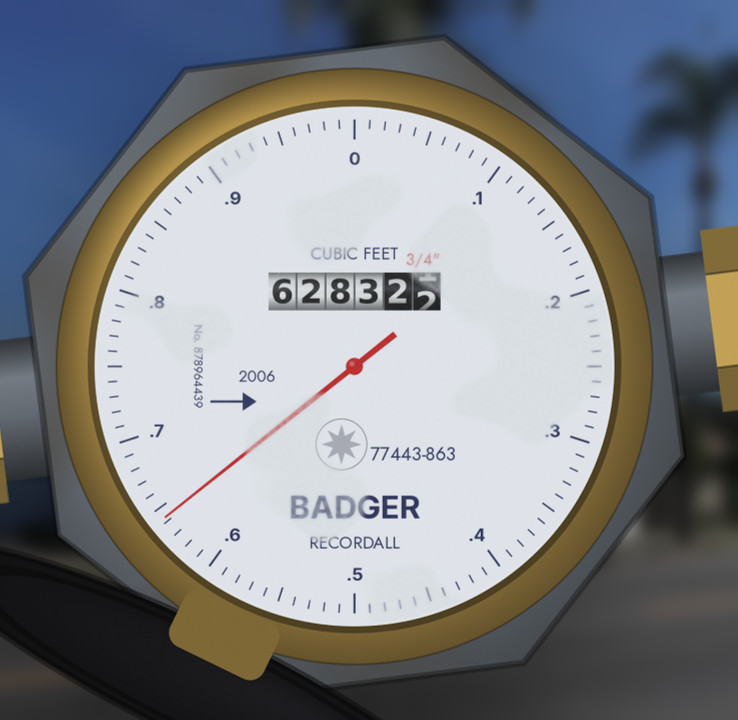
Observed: 628321.64 ft³
